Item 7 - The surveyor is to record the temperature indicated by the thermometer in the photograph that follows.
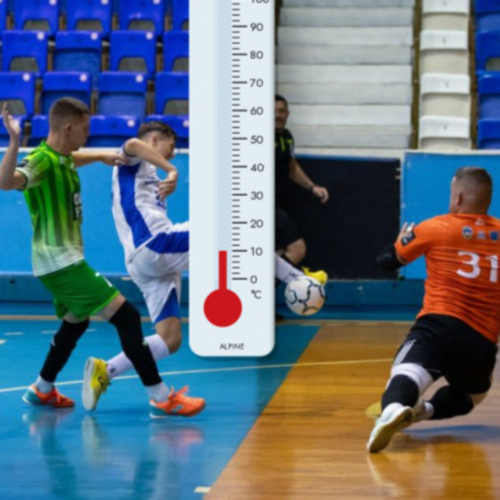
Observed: 10 °C
